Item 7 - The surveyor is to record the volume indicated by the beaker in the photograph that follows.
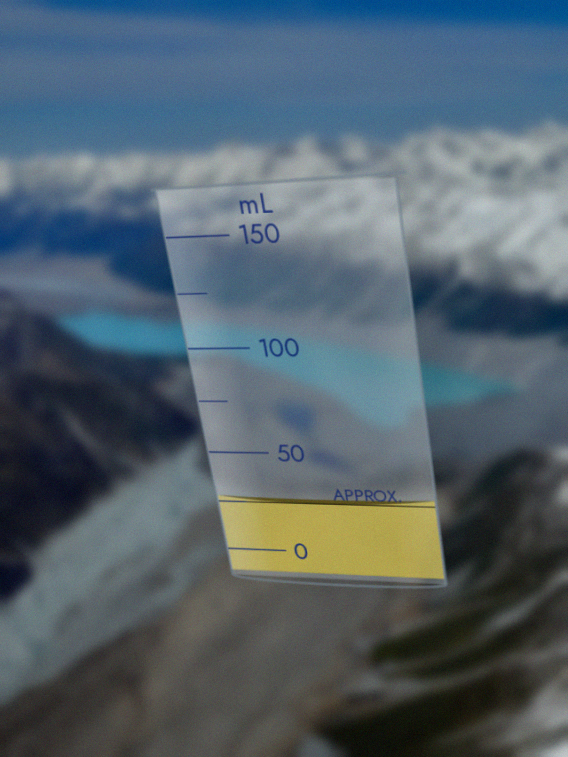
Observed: 25 mL
